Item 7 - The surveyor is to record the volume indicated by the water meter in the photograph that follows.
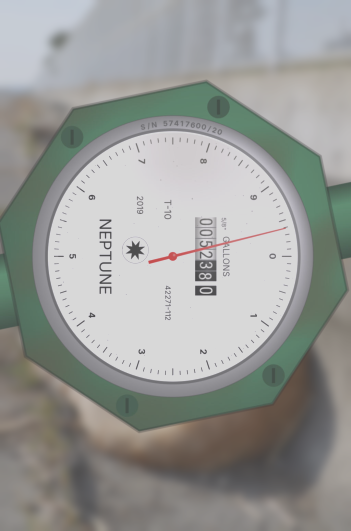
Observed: 52379.6 gal
